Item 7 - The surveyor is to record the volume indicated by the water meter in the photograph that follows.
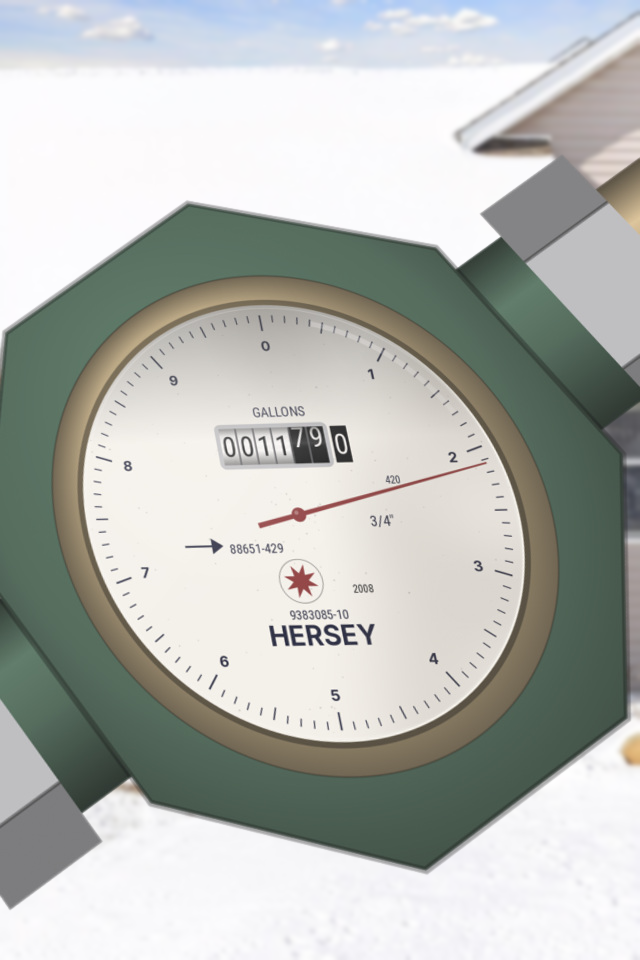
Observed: 11792.1 gal
